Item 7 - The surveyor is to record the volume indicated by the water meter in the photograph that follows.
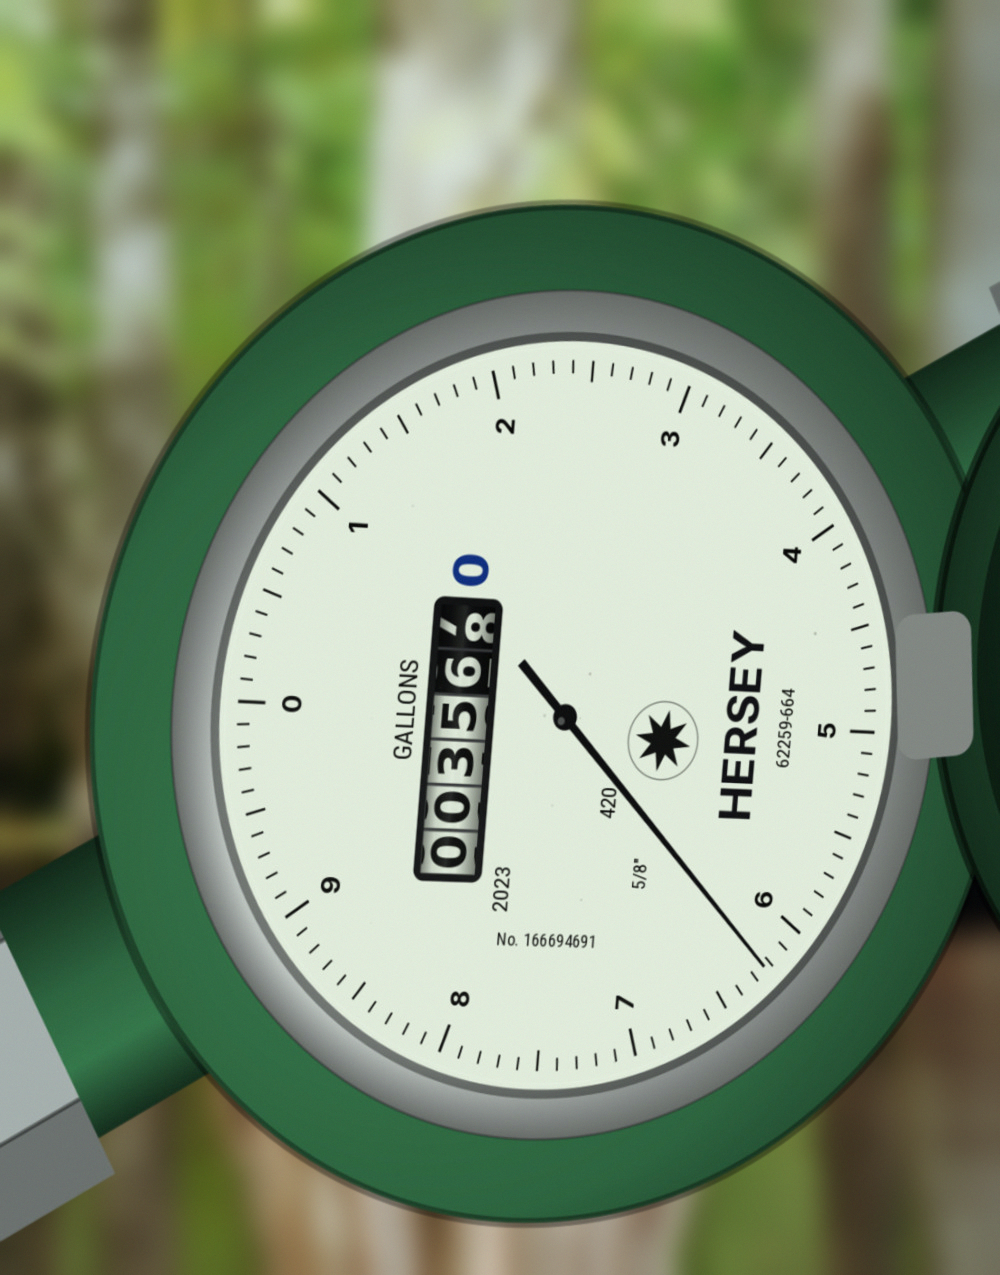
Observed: 35676.2 gal
